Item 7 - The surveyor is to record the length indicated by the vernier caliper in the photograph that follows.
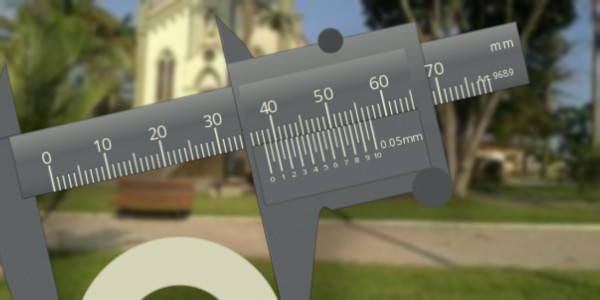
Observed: 38.0 mm
